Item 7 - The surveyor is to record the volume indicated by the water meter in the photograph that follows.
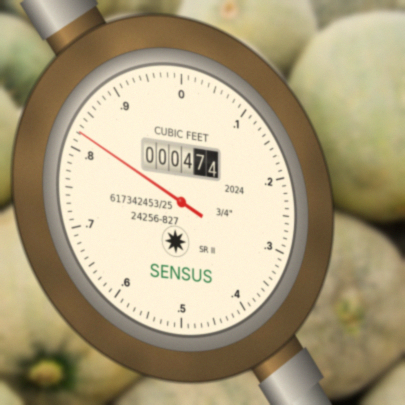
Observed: 473.82 ft³
